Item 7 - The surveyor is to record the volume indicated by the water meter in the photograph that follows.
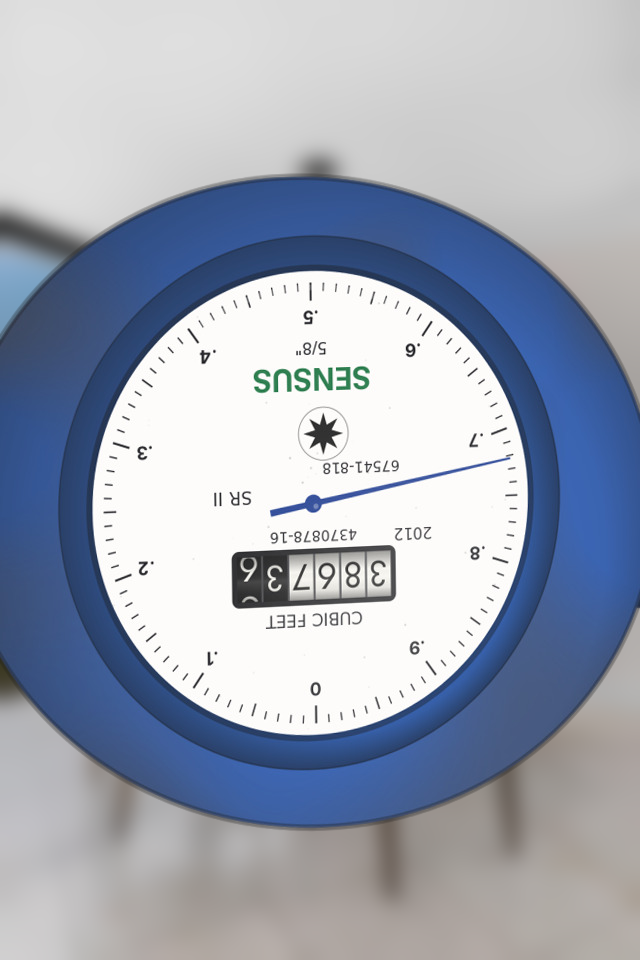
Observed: 386735.72 ft³
